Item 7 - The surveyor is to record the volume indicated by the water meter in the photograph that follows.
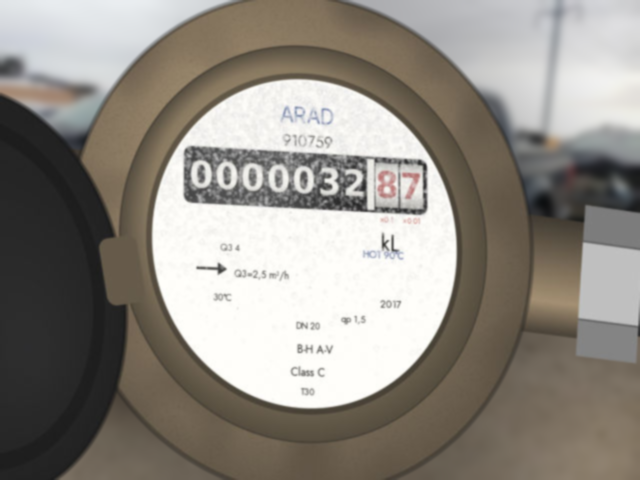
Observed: 32.87 kL
